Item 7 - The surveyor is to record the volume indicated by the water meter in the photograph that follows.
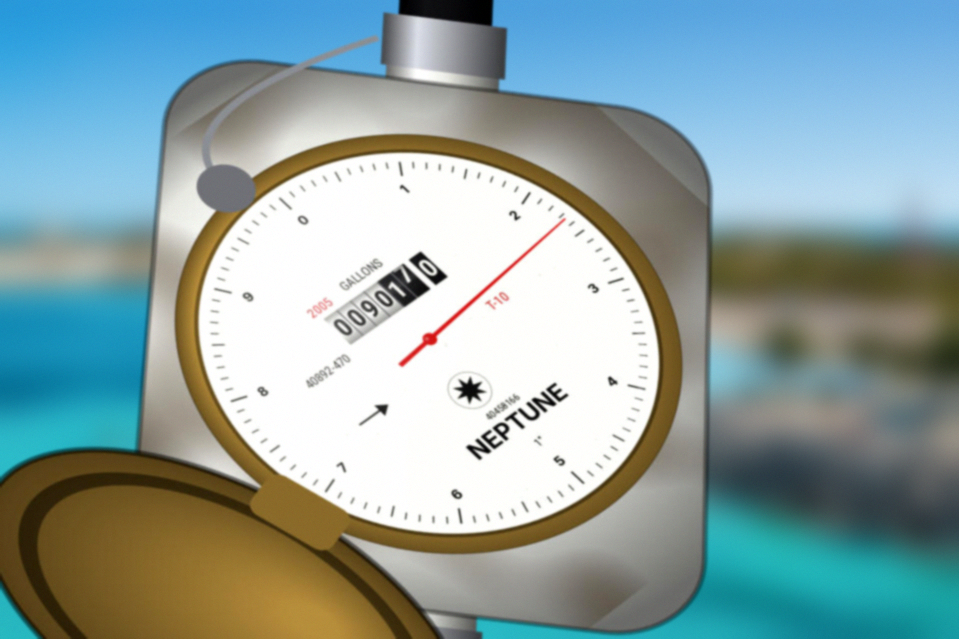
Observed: 90172.3 gal
